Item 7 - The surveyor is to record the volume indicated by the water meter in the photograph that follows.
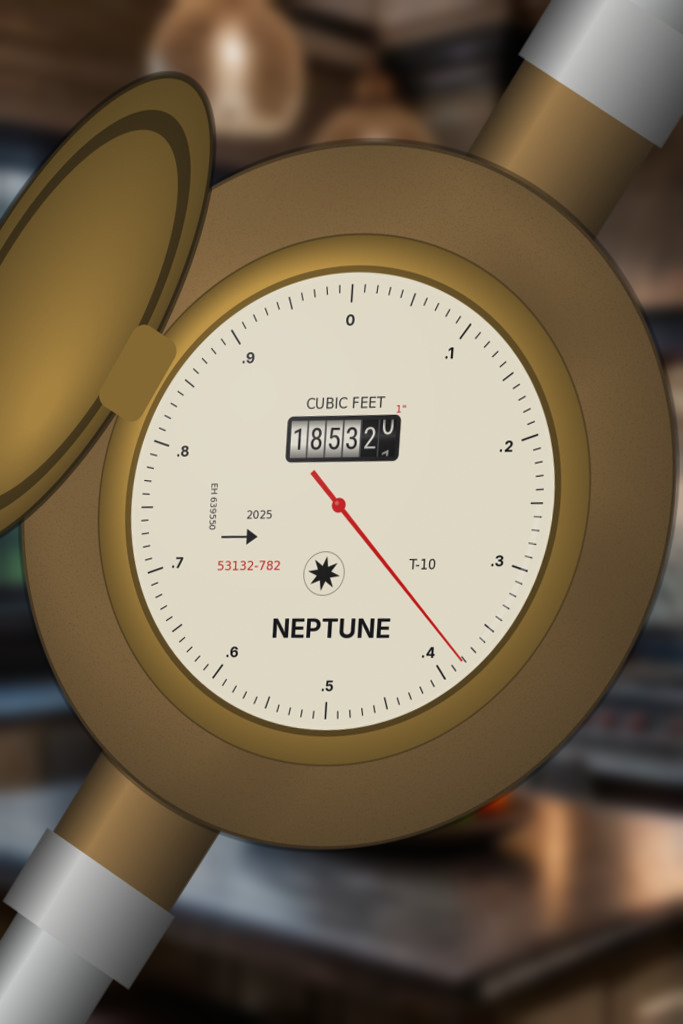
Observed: 185320.38 ft³
